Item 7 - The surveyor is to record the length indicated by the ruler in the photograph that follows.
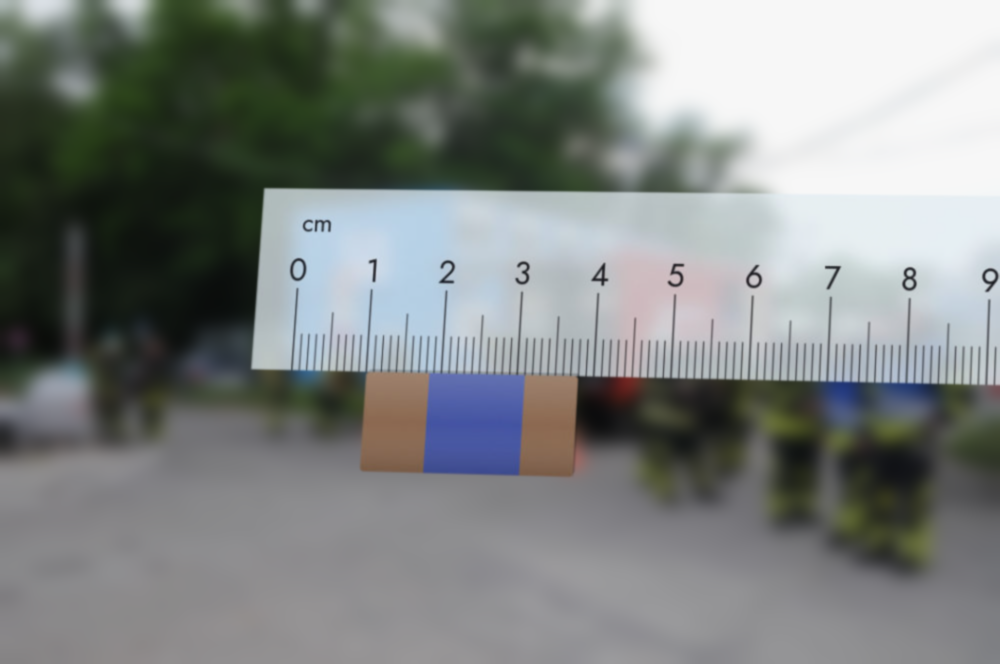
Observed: 2.8 cm
